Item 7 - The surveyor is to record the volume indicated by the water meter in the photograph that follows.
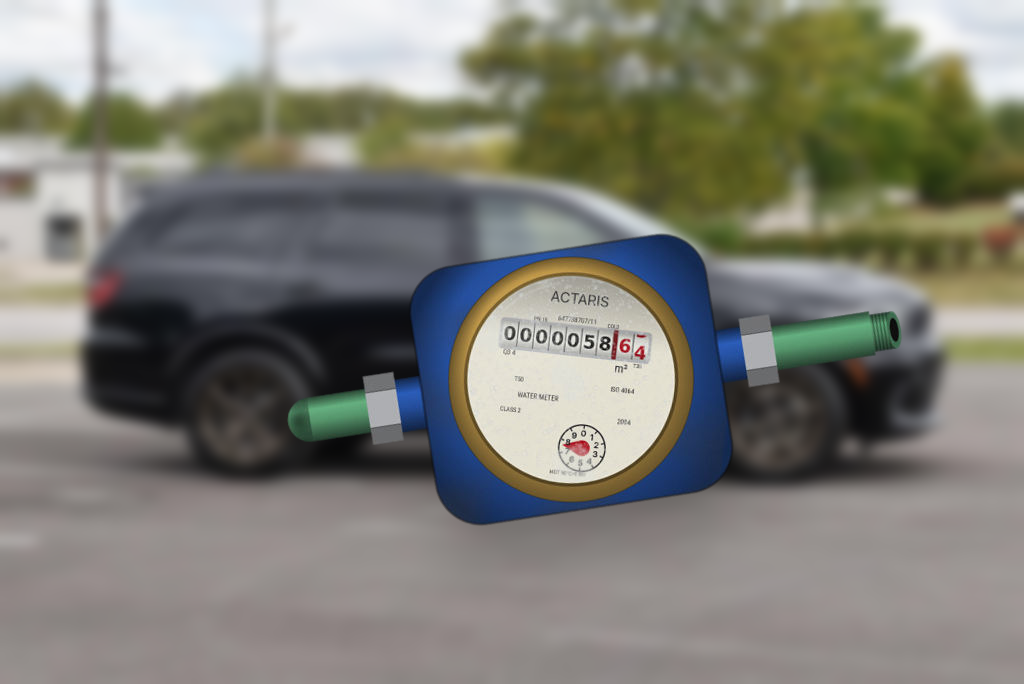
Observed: 58.637 m³
